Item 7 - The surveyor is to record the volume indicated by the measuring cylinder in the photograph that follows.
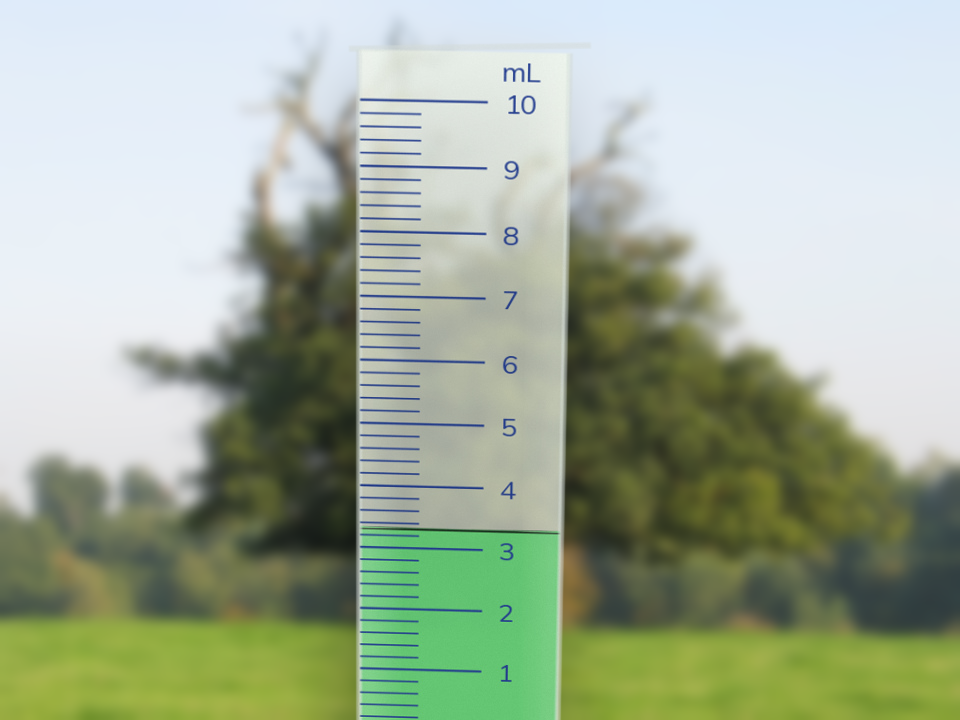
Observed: 3.3 mL
